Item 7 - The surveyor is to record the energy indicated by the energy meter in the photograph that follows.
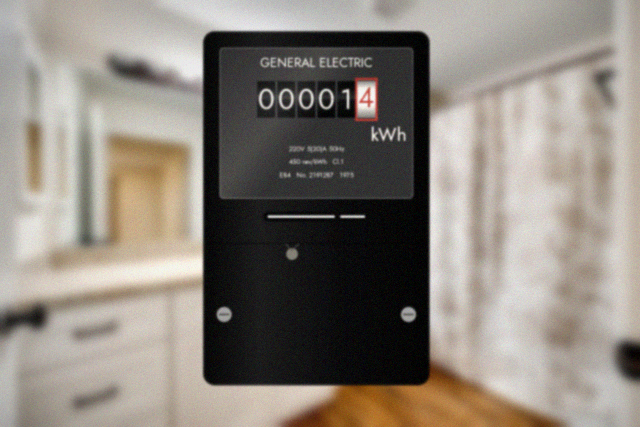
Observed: 1.4 kWh
